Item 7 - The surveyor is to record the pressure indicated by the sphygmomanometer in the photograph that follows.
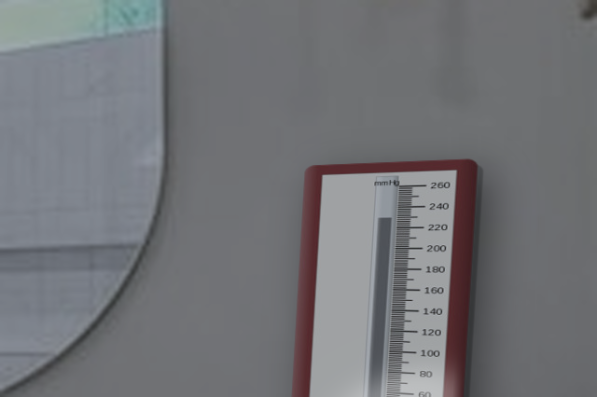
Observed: 230 mmHg
